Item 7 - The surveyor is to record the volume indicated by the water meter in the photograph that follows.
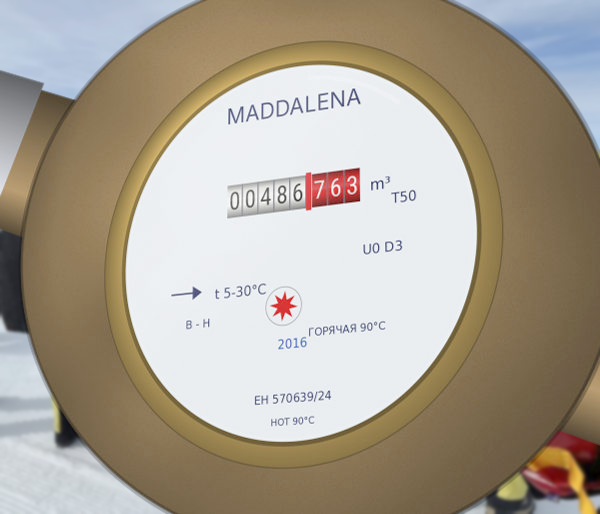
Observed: 486.763 m³
